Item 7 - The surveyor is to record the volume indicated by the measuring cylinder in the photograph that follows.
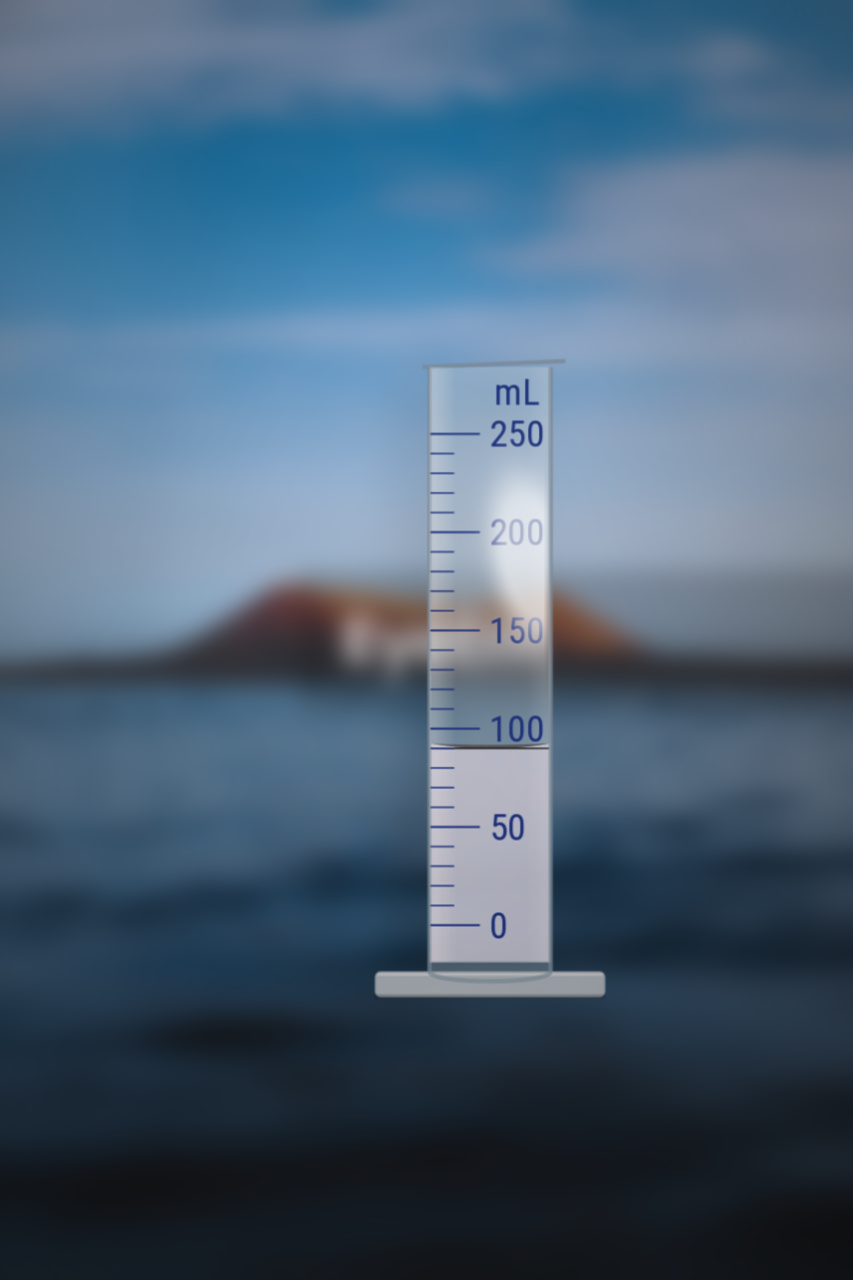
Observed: 90 mL
